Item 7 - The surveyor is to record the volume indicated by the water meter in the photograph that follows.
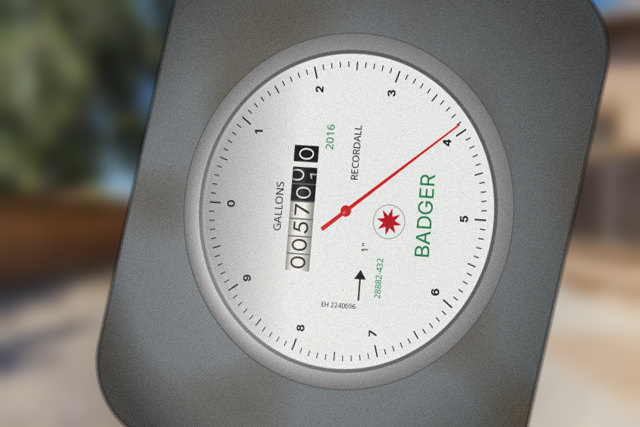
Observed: 57003.9 gal
